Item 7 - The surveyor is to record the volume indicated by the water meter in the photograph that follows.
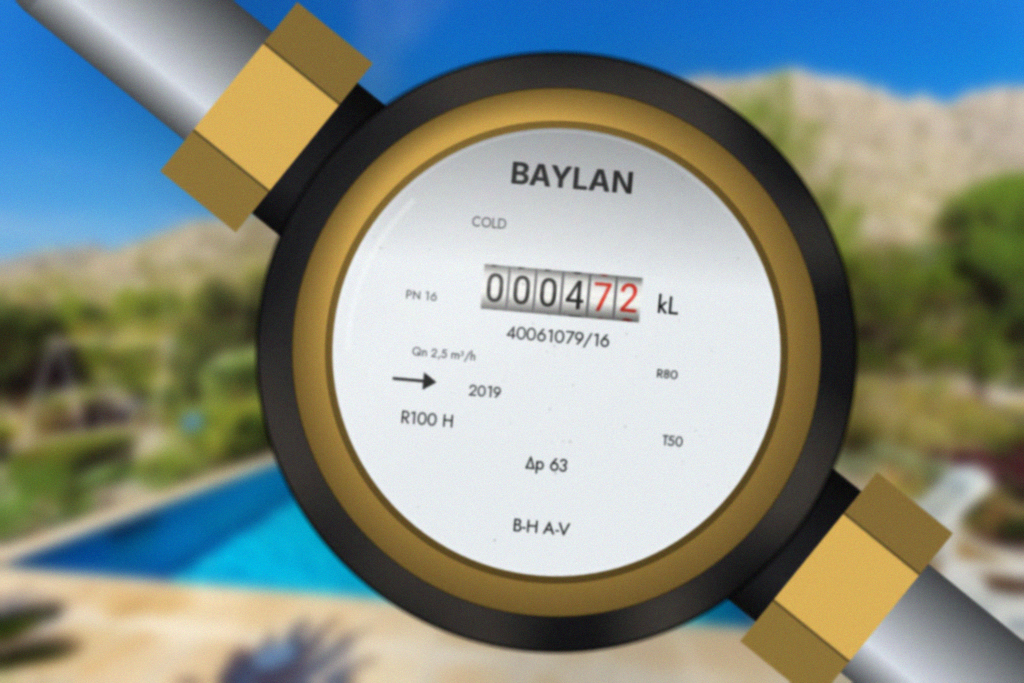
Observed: 4.72 kL
